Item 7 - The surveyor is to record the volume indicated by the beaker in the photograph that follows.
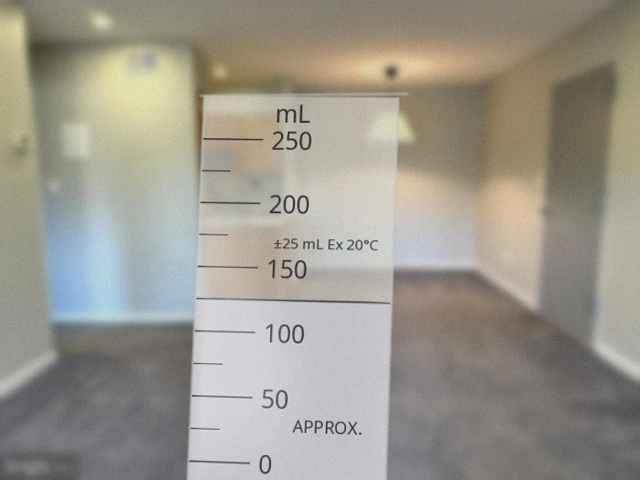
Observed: 125 mL
